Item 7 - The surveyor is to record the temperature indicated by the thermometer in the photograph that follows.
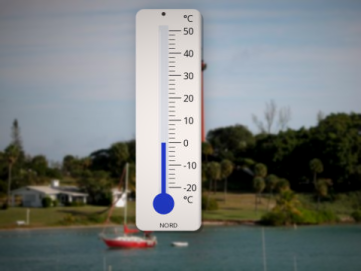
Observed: 0 °C
